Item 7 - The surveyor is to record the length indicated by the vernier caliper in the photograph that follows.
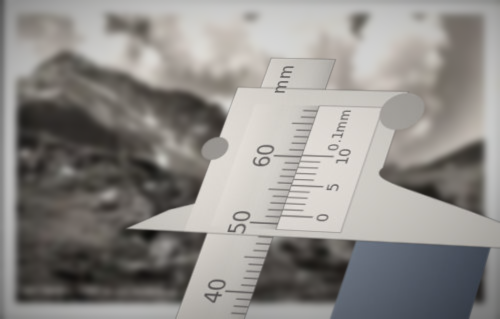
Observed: 51.2 mm
